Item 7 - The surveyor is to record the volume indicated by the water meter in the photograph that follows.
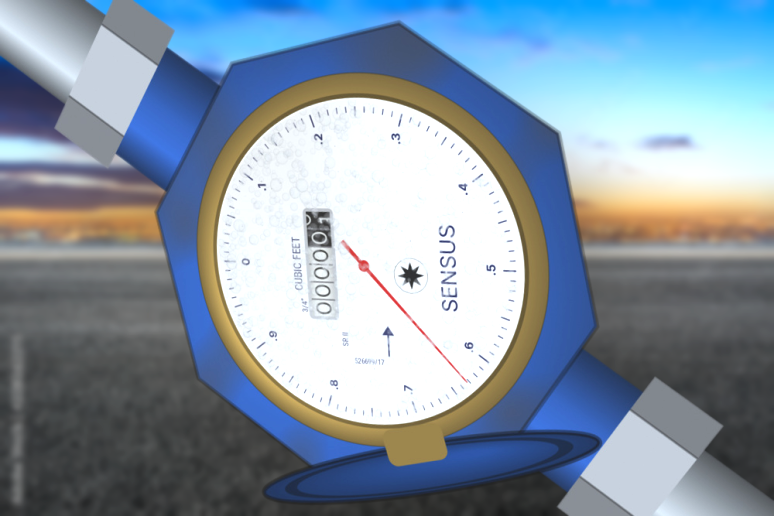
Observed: 0.63 ft³
